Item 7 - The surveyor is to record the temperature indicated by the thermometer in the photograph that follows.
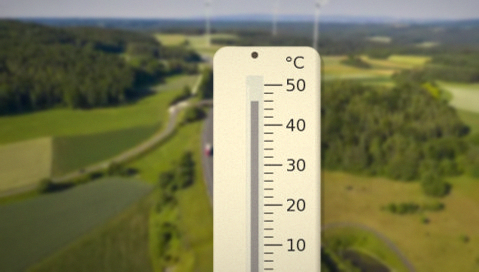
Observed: 46 °C
